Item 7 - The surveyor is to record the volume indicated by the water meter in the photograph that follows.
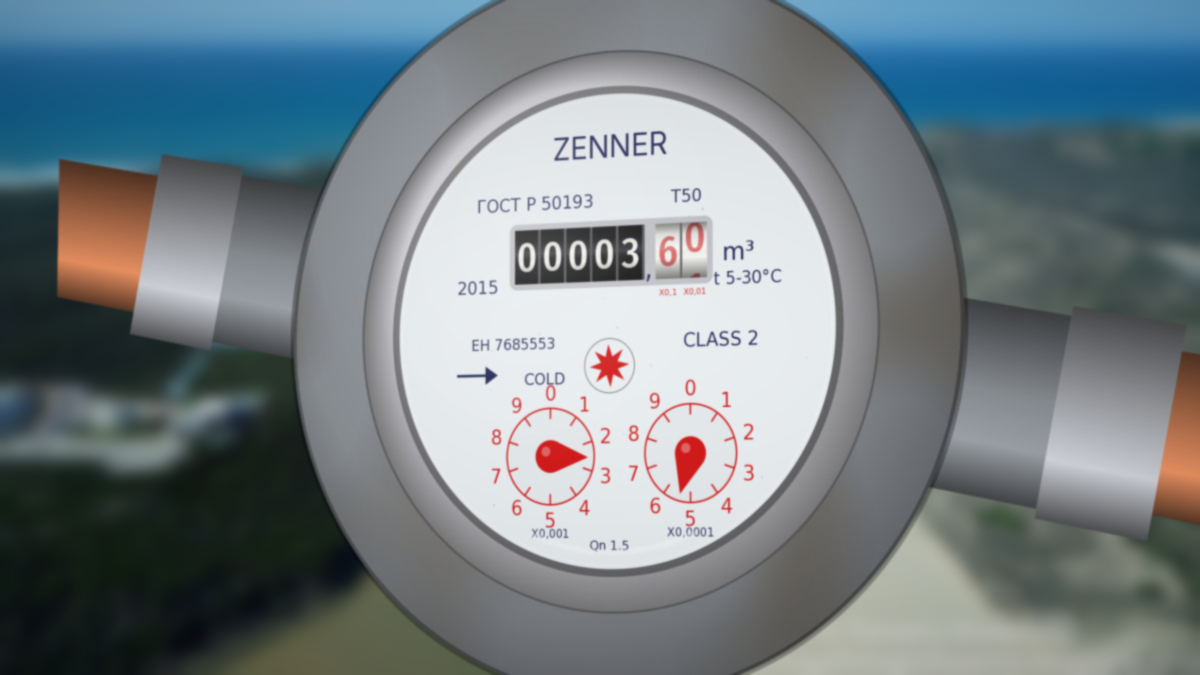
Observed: 3.6025 m³
